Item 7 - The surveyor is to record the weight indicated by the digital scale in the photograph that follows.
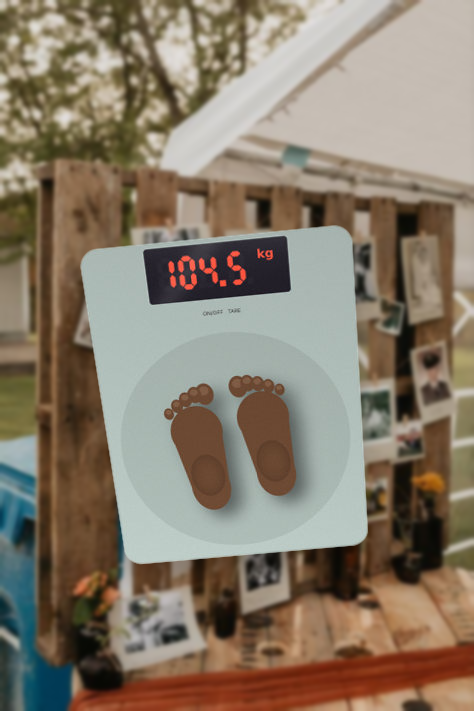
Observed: 104.5 kg
